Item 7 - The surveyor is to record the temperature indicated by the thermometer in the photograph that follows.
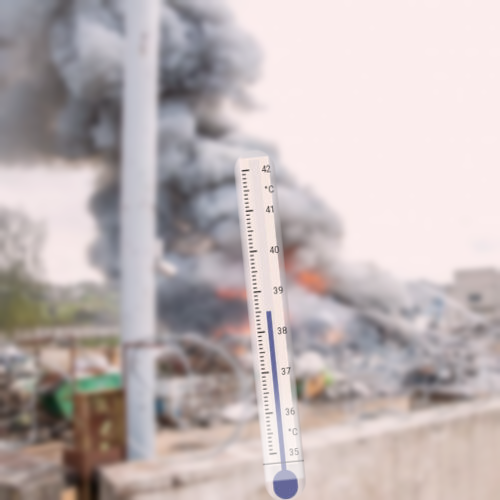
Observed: 38.5 °C
